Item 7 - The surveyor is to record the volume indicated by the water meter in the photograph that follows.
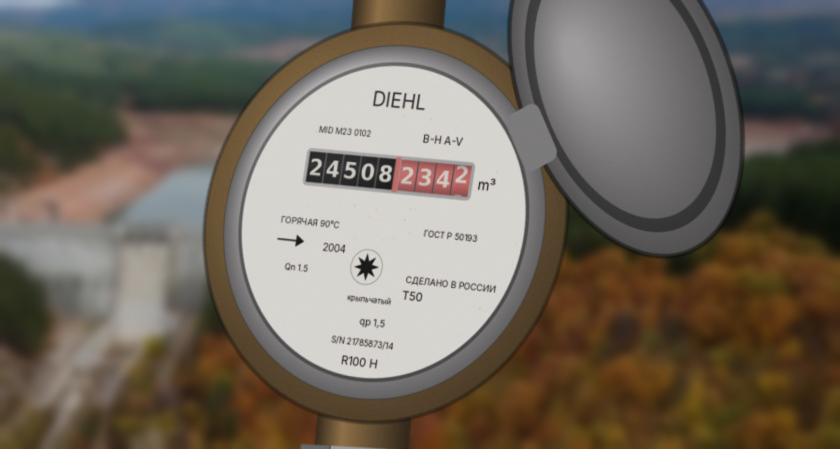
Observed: 24508.2342 m³
